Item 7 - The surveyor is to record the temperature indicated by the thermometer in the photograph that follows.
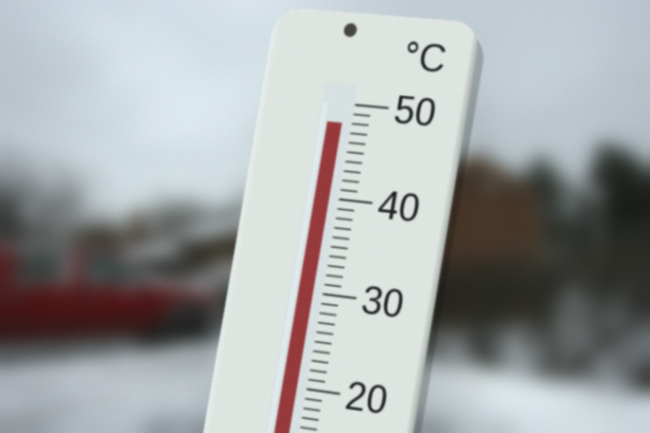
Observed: 48 °C
